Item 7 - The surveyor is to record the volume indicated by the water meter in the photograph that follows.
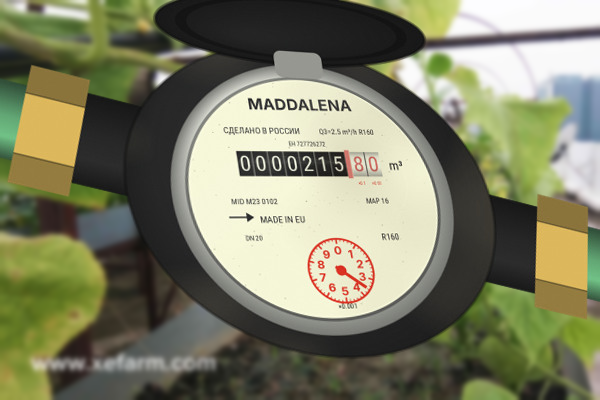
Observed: 215.803 m³
